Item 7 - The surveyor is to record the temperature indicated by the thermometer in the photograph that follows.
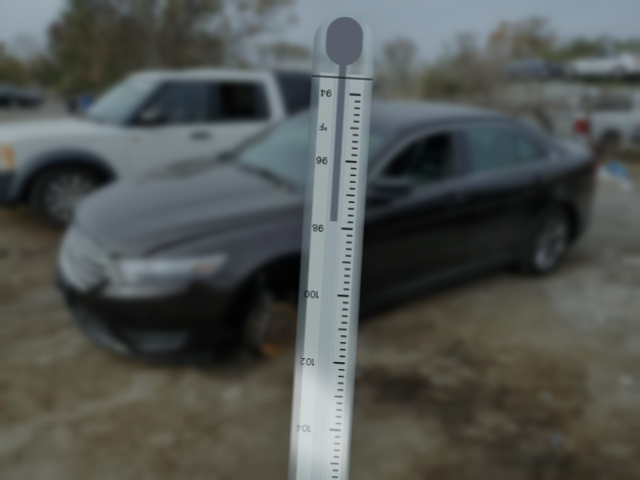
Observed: 97.8 °F
